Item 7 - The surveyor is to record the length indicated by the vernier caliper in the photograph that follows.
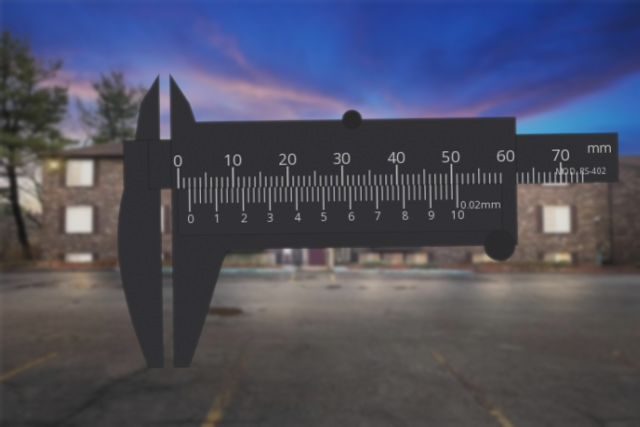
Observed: 2.0 mm
